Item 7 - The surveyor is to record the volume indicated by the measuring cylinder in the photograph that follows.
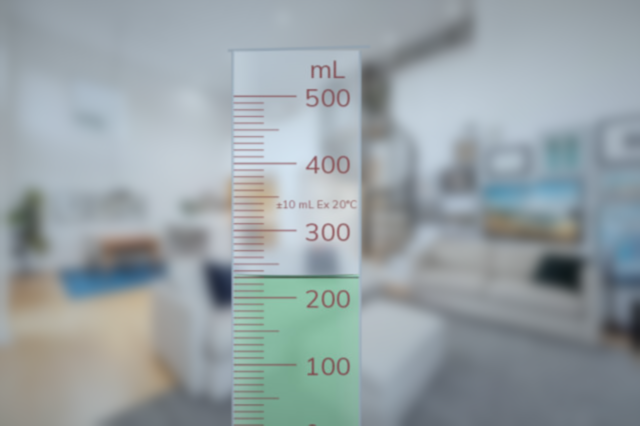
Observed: 230 mL
